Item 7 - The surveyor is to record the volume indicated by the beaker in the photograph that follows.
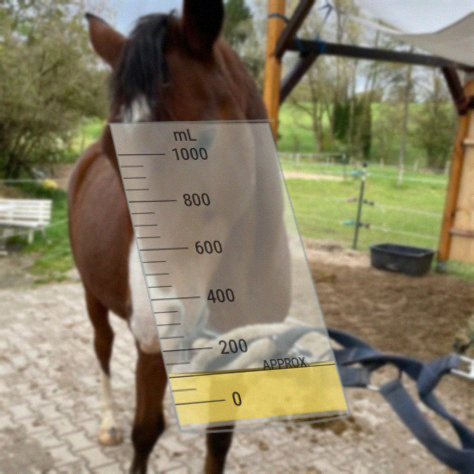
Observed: 100 mL
